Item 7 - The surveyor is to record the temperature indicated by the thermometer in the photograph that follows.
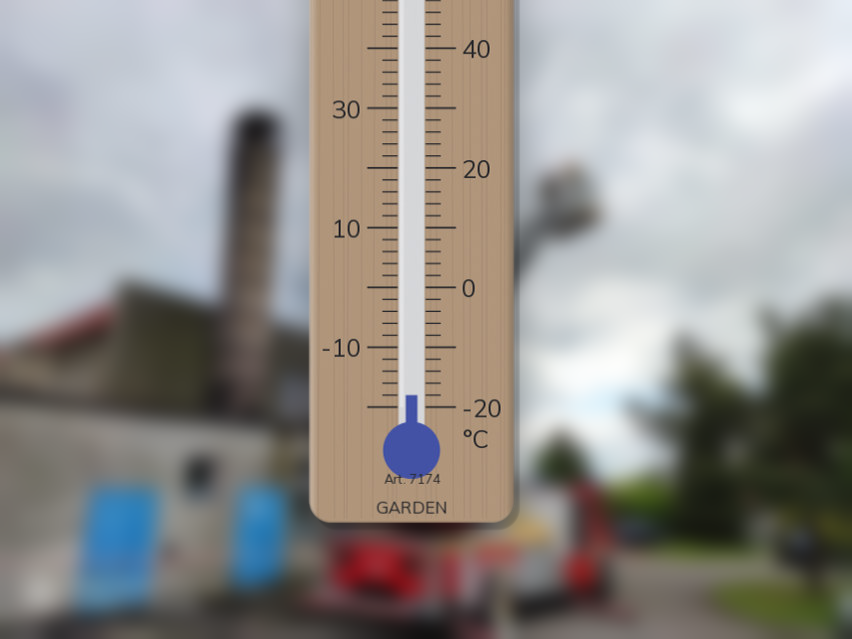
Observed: -18 °C
